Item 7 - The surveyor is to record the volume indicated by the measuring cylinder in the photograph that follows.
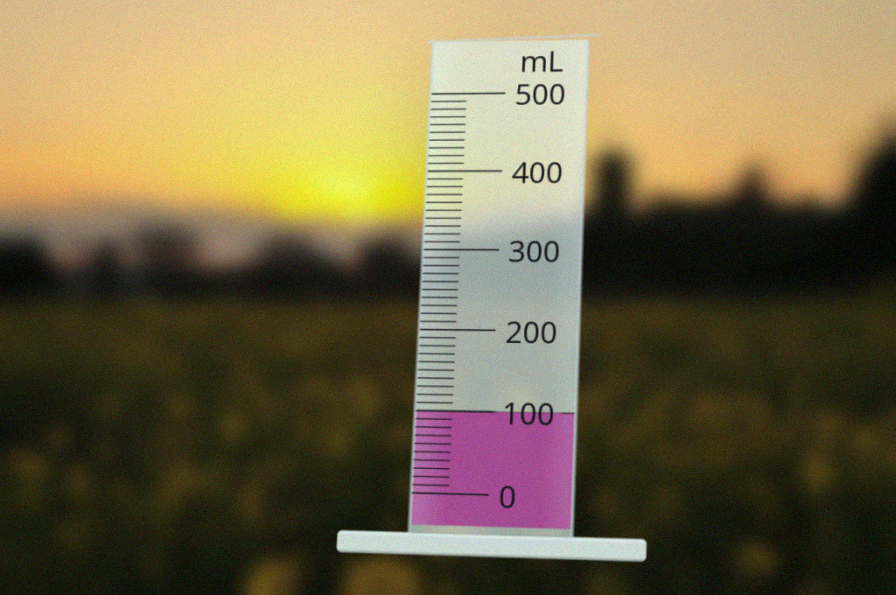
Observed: 100 mL
